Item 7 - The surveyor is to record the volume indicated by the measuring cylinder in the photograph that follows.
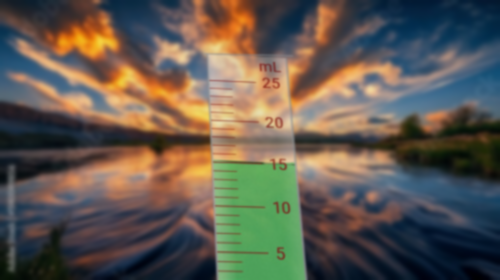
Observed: 15 mL
